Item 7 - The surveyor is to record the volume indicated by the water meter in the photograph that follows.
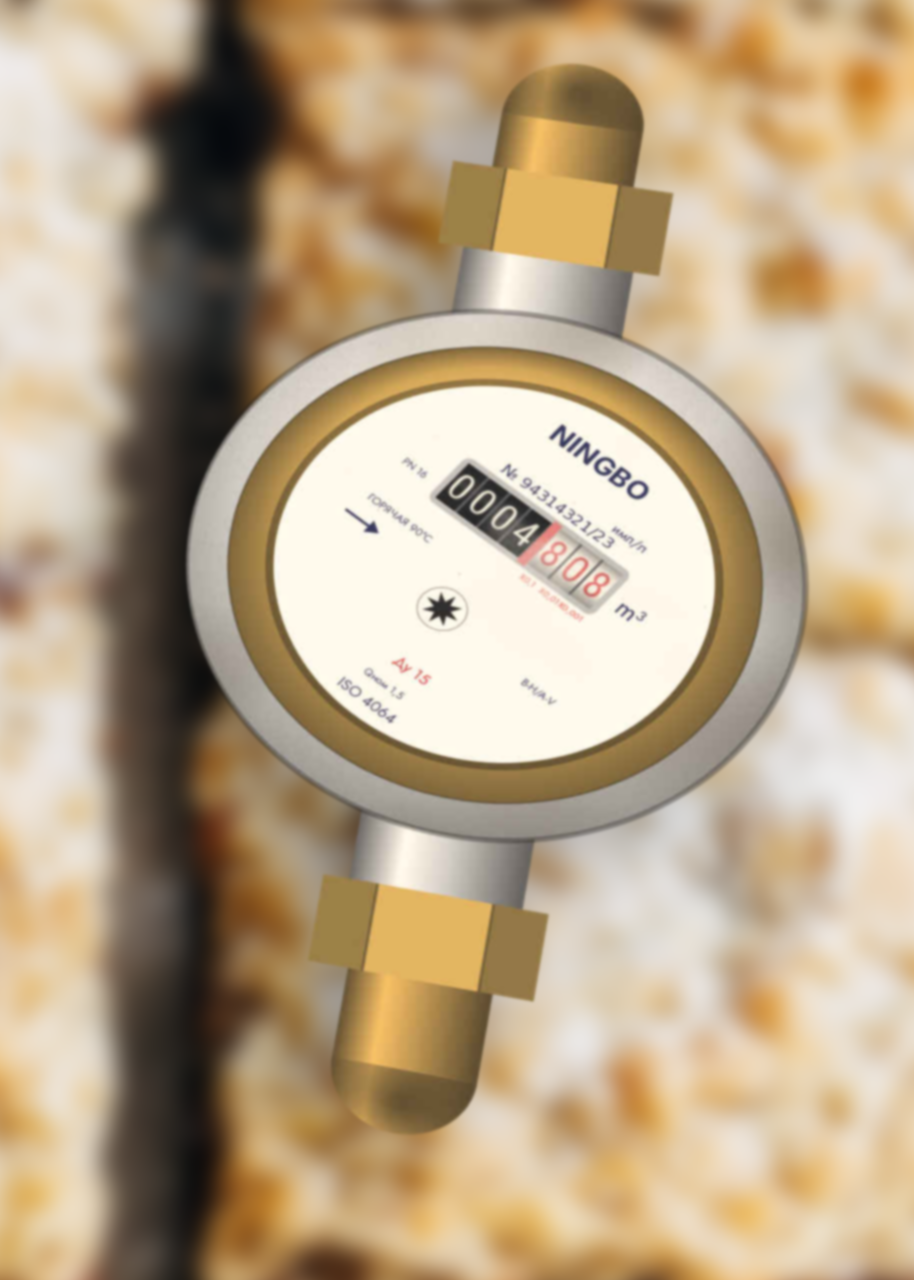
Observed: 4.808 m³
